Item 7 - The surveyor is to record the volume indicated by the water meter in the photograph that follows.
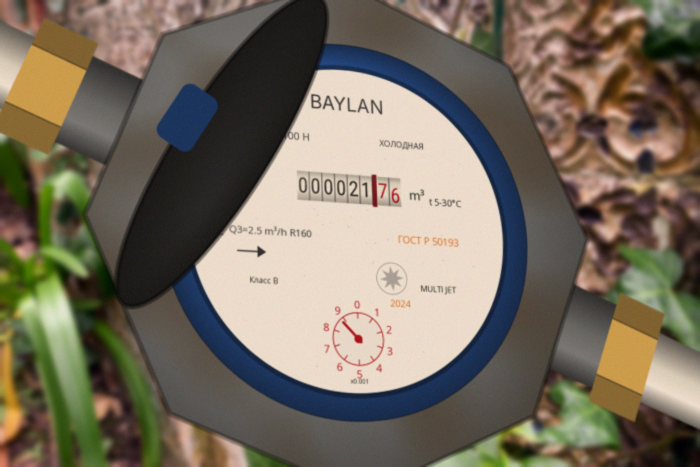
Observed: 21.758 m³
